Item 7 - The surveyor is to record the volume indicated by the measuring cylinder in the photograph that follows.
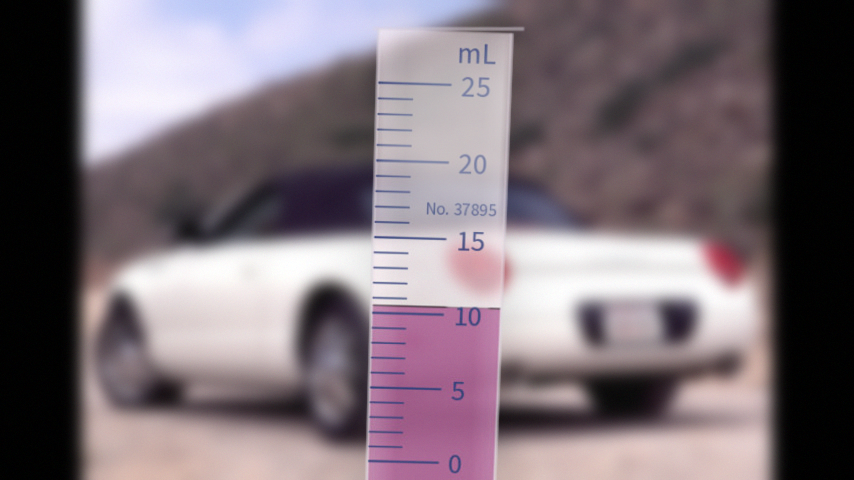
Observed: 10.5 mL
